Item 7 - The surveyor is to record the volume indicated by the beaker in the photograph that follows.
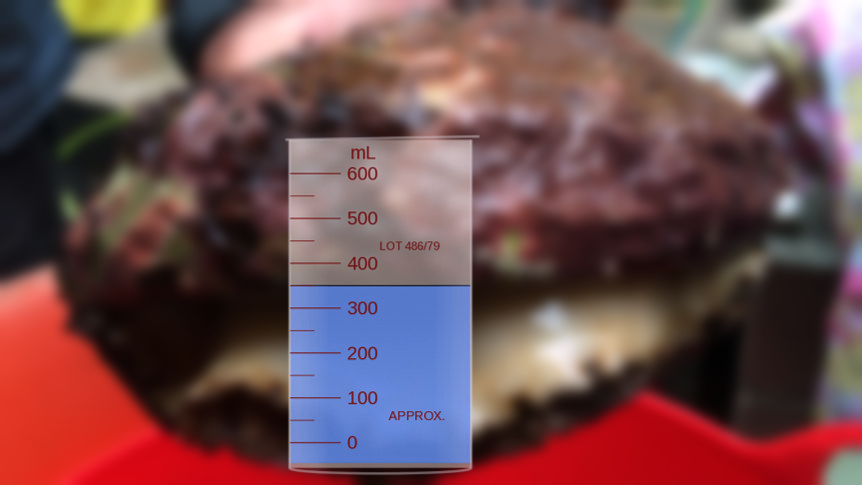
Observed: 350 mL
